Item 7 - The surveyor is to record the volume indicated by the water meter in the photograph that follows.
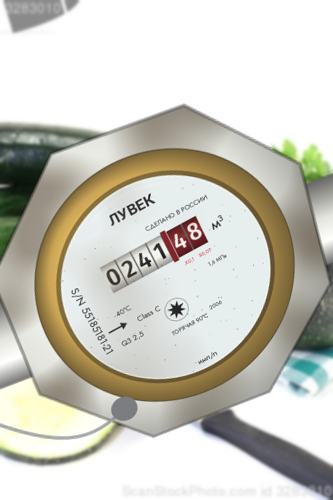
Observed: 241.48 m³
